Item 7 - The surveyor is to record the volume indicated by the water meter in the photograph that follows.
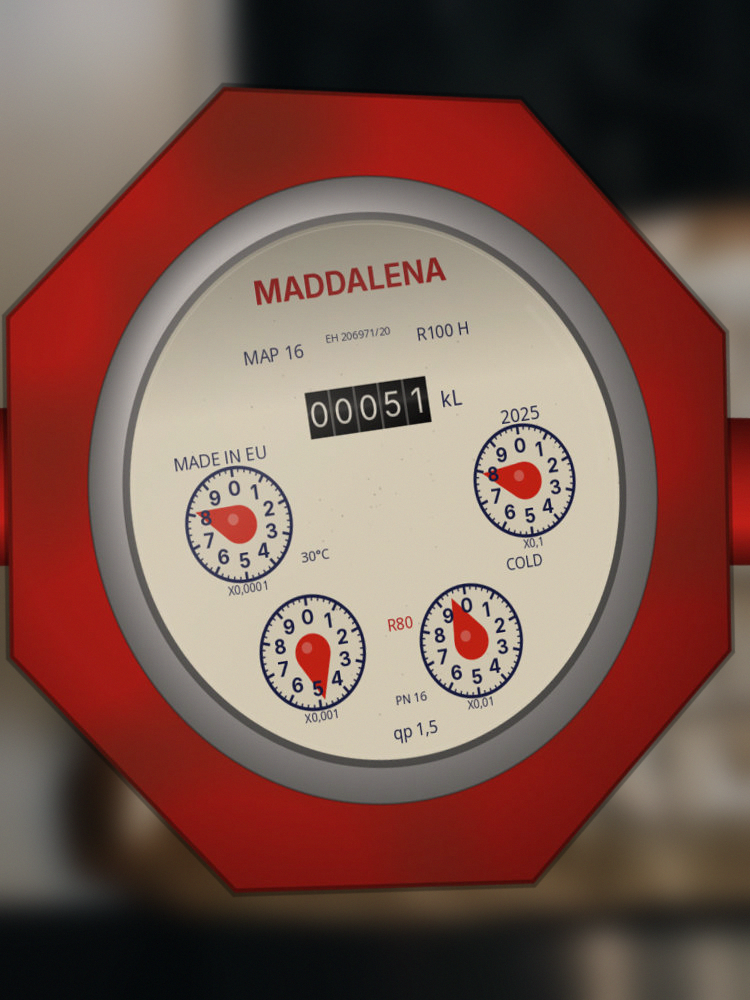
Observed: 51.7948 kL
